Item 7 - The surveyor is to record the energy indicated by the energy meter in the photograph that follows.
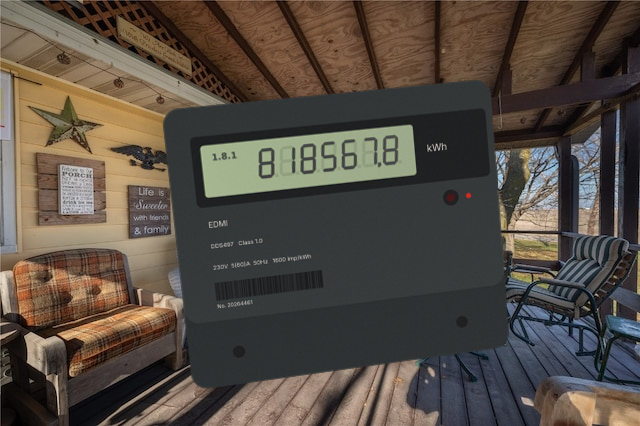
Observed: 818567.8 kWh
